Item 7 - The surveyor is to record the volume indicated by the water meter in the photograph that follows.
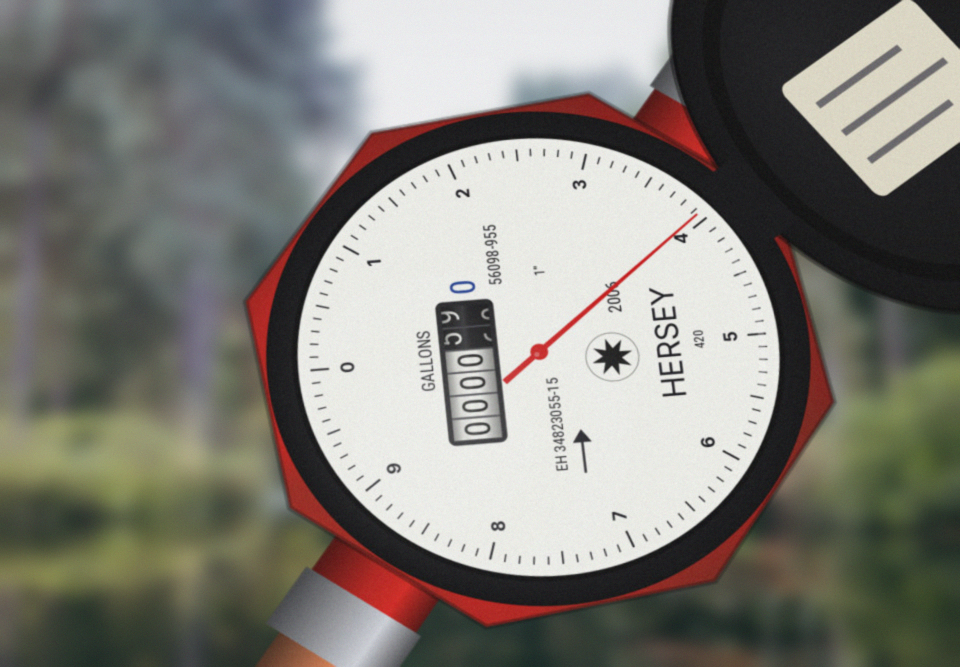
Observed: 593.9 gal
